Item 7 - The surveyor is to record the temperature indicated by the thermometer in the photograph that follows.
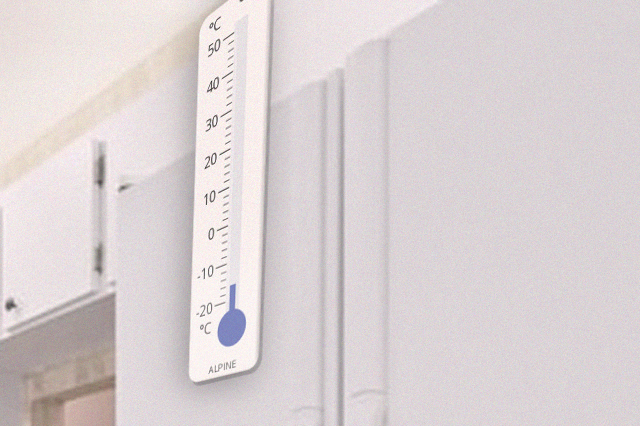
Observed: -16 °C
